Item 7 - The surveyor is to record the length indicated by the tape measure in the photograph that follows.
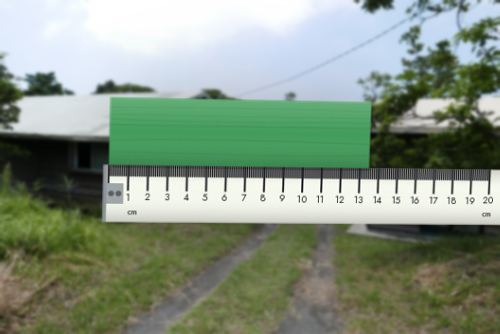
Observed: 13.5 cm
